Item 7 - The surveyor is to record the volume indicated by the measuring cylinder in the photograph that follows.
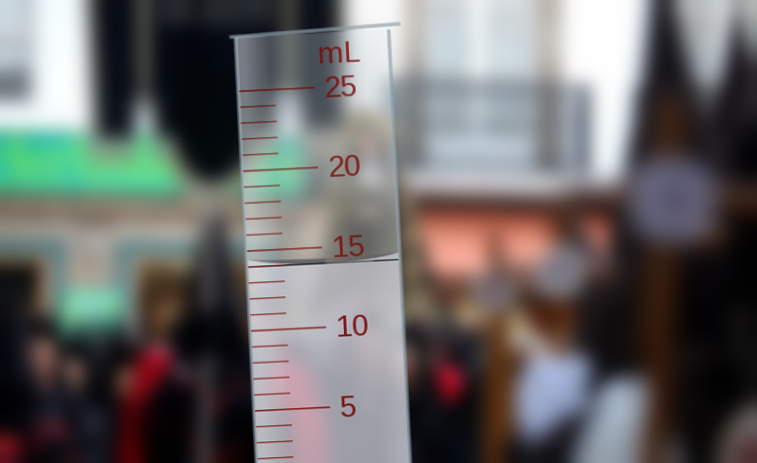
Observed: 14 mL
